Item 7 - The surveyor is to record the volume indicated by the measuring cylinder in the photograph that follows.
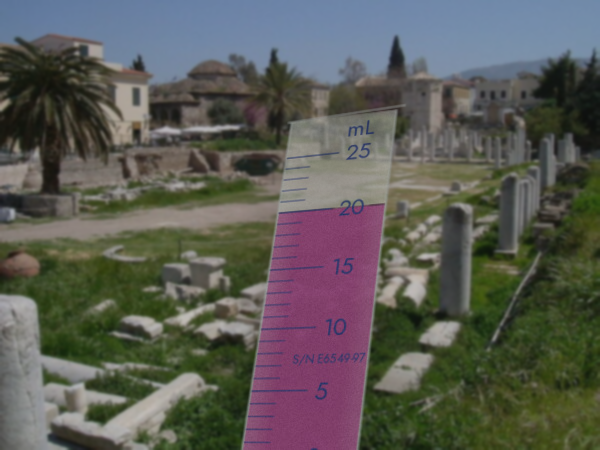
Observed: 20 mL
